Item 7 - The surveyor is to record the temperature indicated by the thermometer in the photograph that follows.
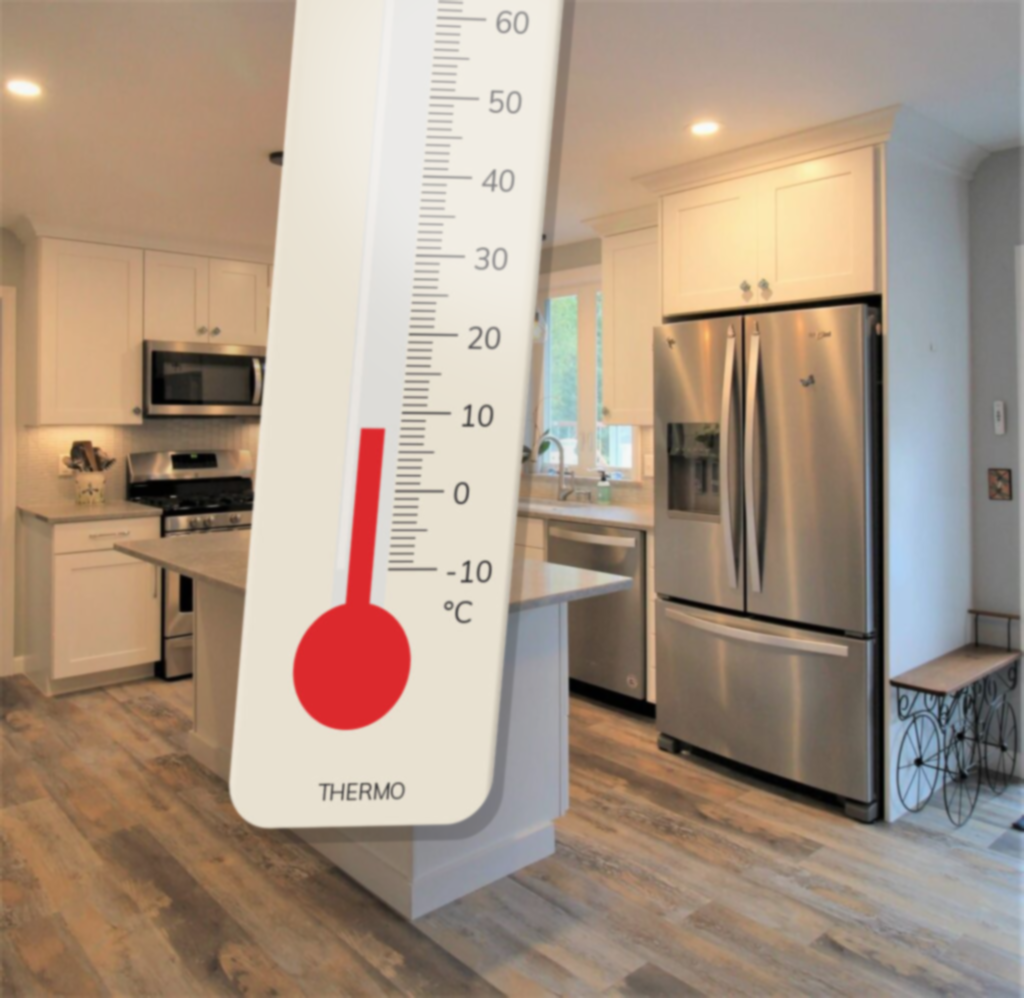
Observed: 8 °C
